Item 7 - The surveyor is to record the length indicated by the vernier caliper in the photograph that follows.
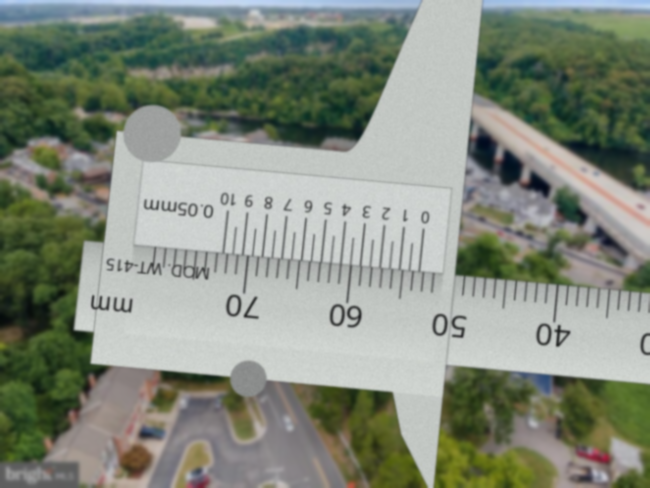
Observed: 53.4 mm
